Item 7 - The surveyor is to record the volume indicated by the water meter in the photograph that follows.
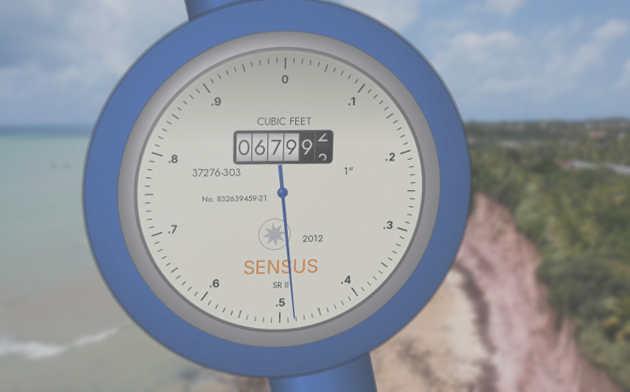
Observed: 67992.48 ft³
